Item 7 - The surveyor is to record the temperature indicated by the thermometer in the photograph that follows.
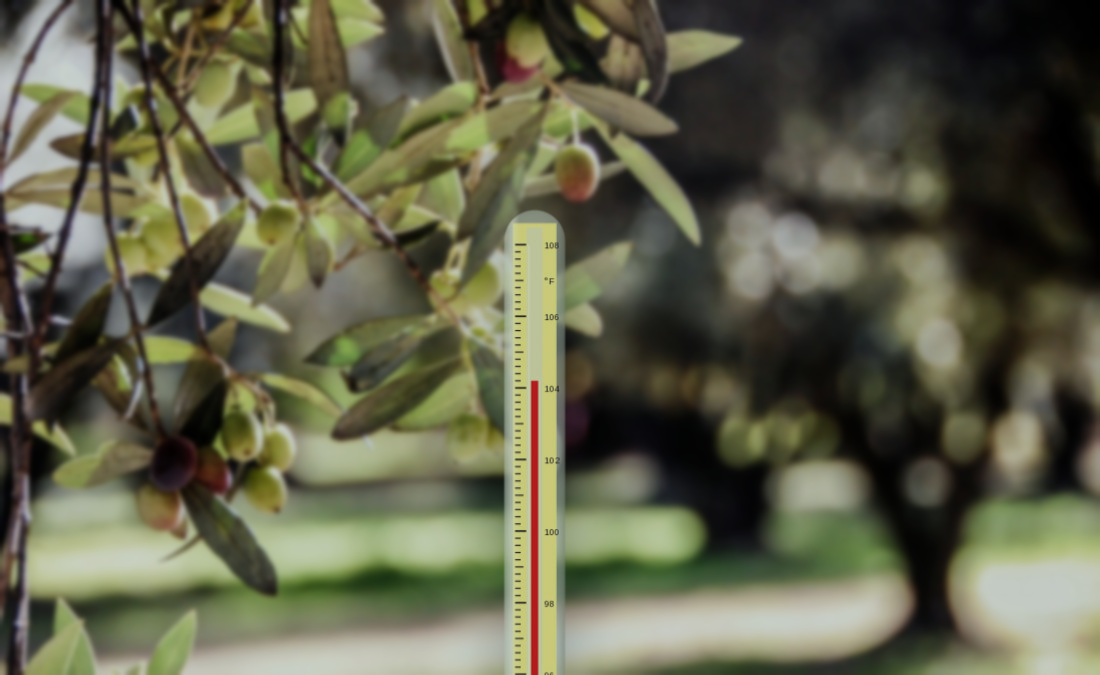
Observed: 104.2 °F
